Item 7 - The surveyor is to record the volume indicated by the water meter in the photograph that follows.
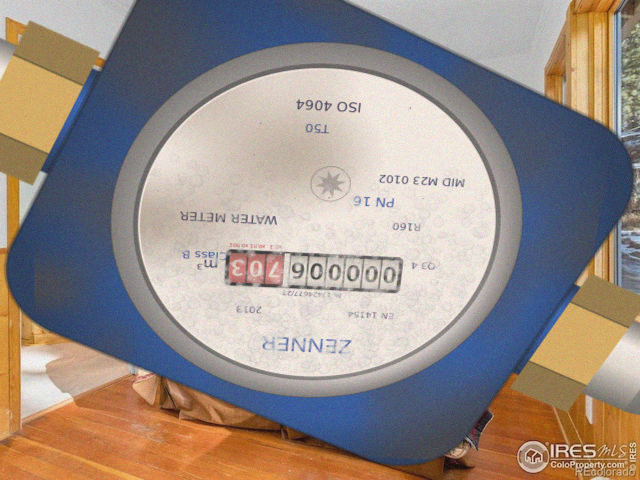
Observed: 6.703 m³
